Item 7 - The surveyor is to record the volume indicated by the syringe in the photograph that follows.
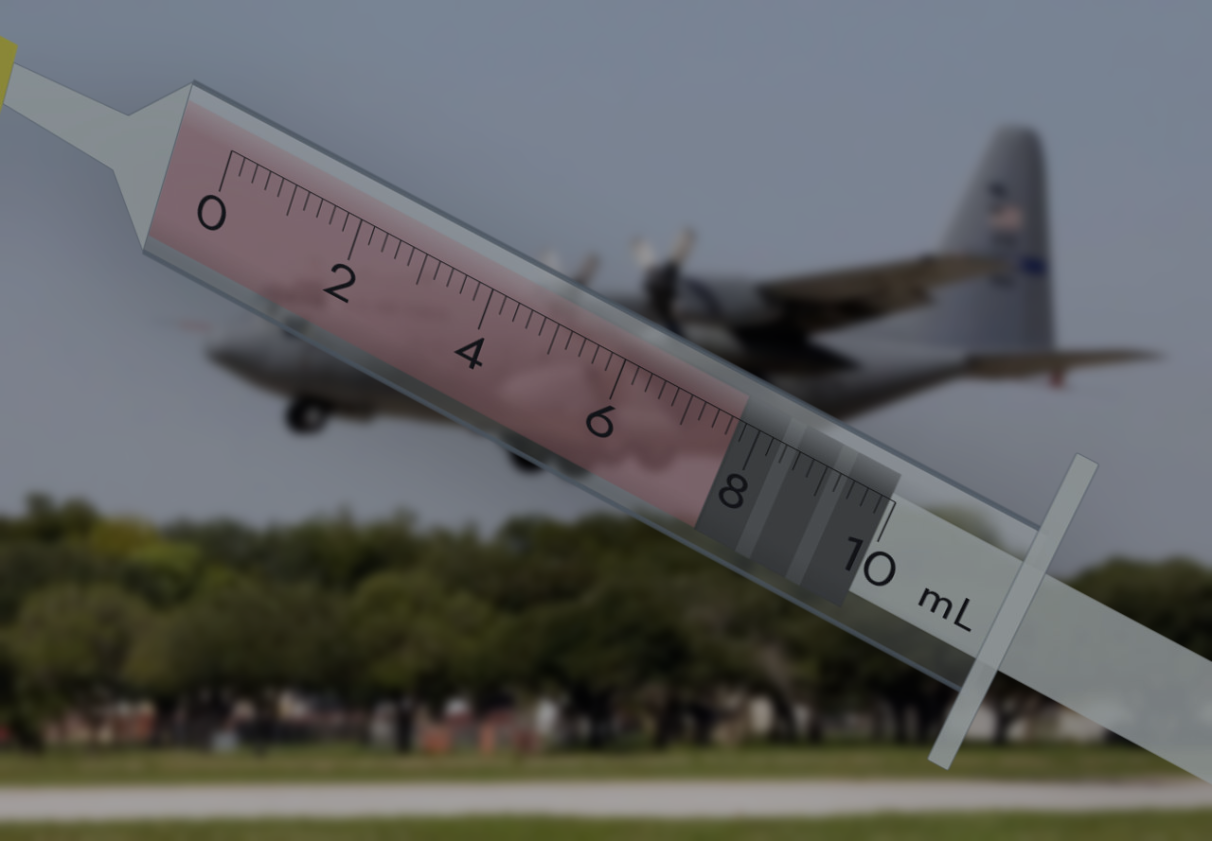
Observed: 7.7 mL
